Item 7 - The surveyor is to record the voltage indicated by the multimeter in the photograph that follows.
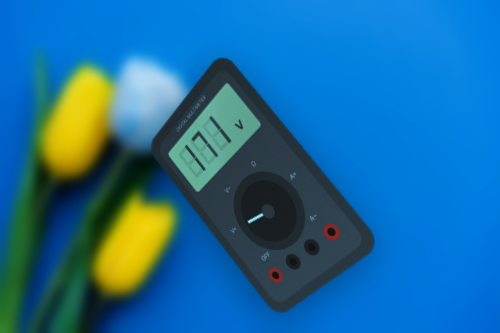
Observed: 171 V
